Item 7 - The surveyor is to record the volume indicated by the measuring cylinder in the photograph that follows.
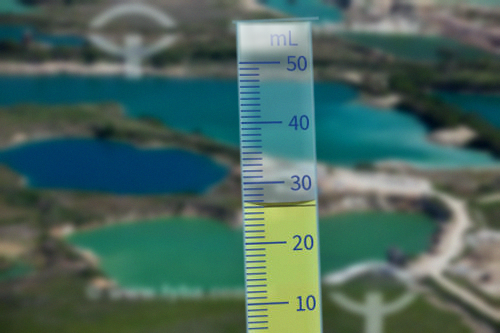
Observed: 26 mL
